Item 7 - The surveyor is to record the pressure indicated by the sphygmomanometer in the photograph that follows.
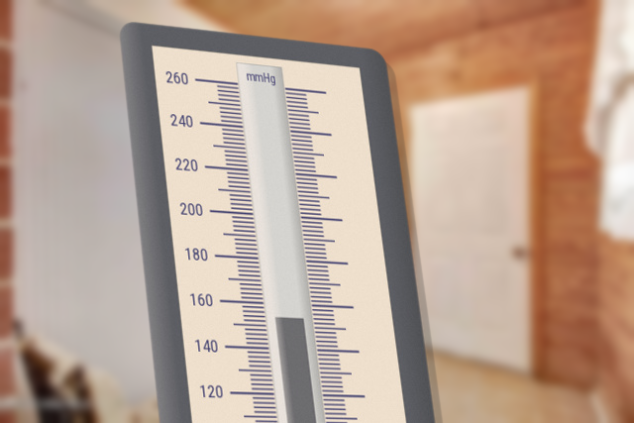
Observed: 154 mmHg
